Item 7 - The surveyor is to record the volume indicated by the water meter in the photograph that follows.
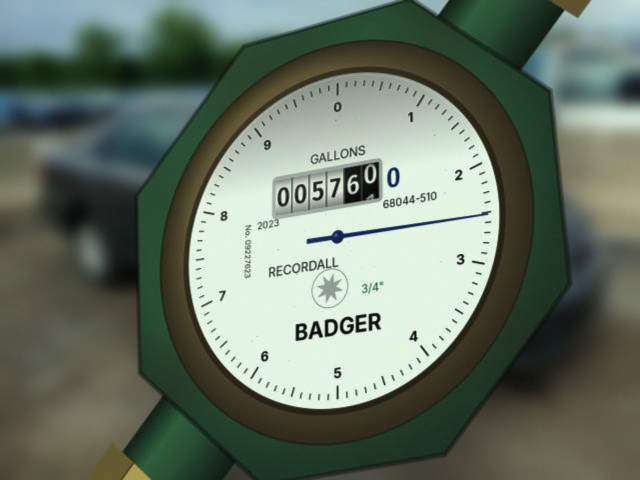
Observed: 57602.5 gal
